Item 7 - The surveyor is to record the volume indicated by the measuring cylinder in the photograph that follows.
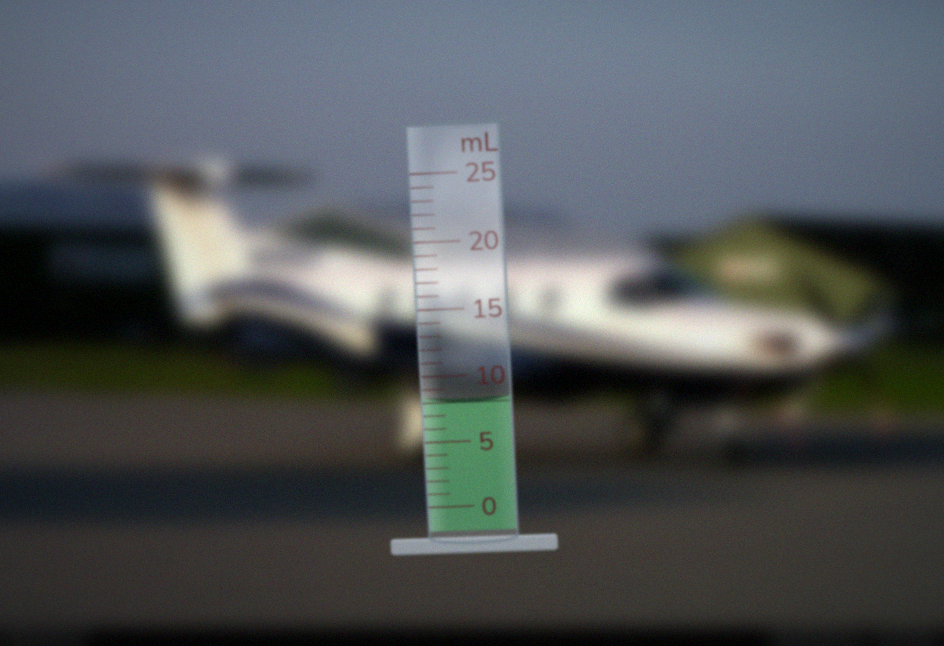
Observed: 8 mL
